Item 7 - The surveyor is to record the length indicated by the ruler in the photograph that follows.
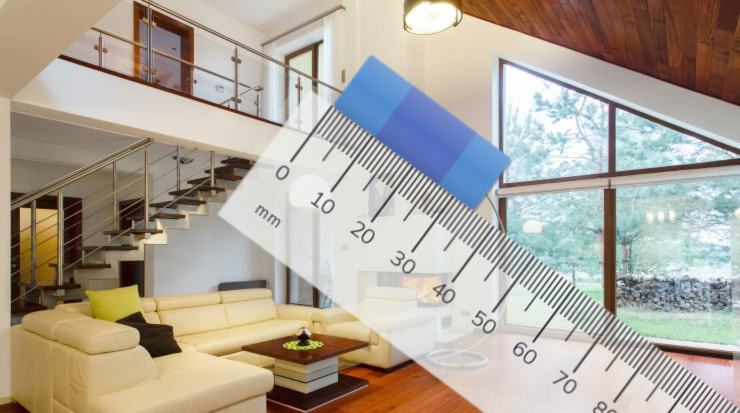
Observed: 35 mm
